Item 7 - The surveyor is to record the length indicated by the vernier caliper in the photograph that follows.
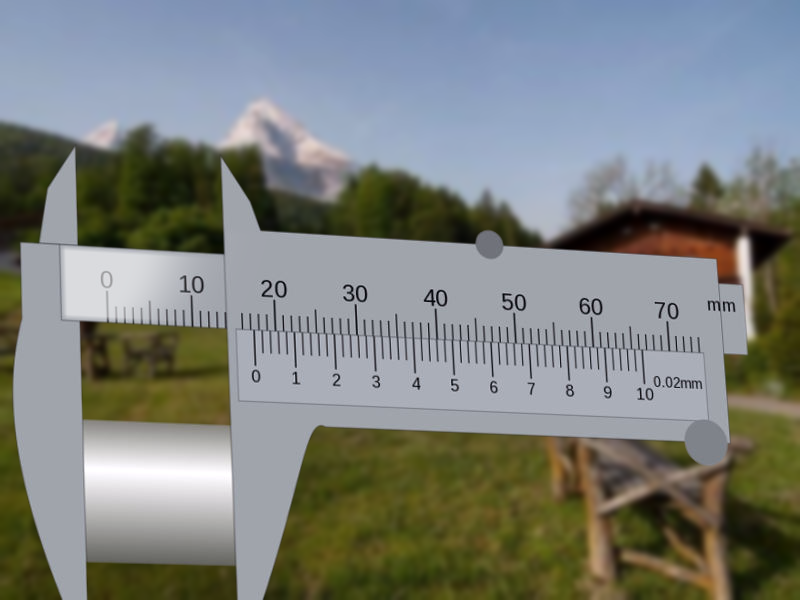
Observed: 17.4 mm
